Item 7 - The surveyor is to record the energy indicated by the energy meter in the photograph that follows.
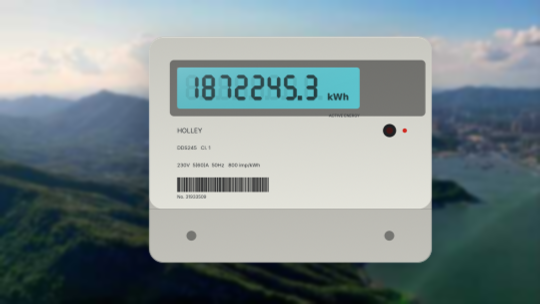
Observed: 1872245.3 kWh
